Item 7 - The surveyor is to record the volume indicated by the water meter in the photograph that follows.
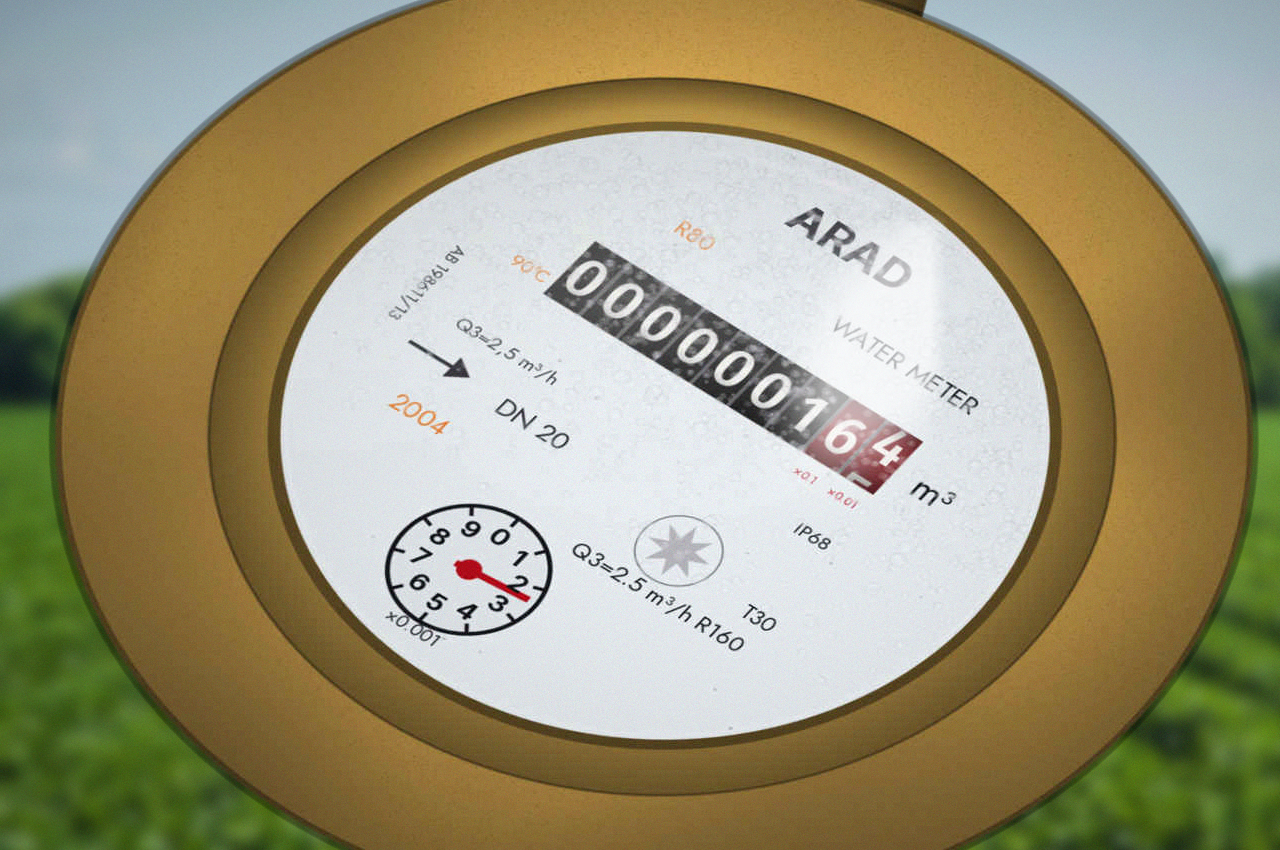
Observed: 1.642 m³
